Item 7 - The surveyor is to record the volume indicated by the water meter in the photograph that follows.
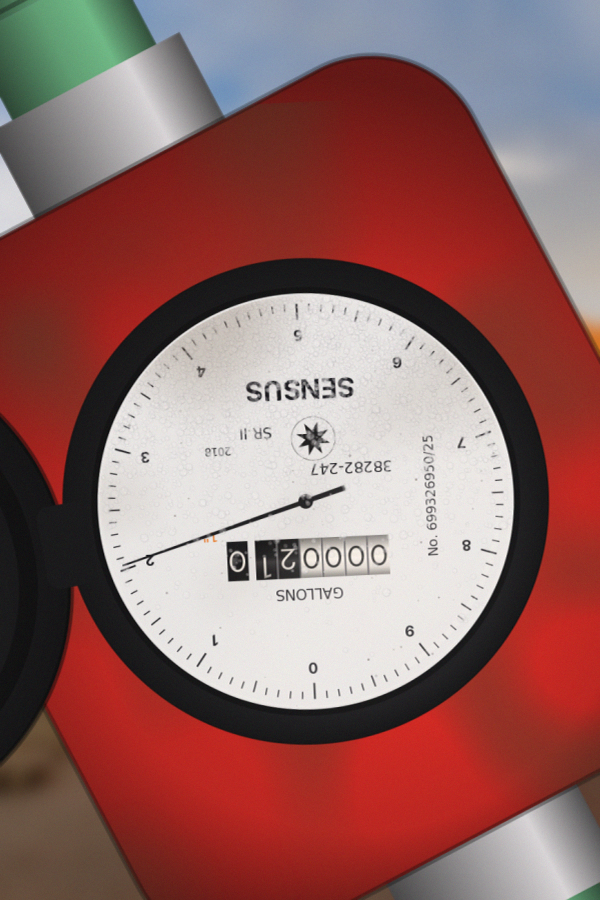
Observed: 212.0 gal
